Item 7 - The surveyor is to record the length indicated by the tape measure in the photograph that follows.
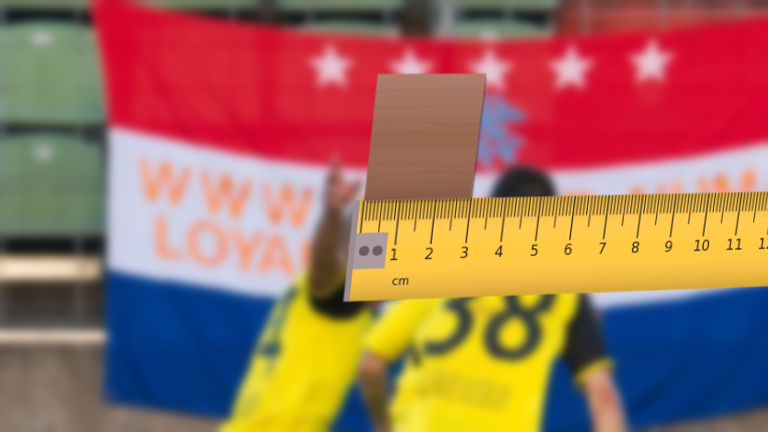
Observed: 3 cm
